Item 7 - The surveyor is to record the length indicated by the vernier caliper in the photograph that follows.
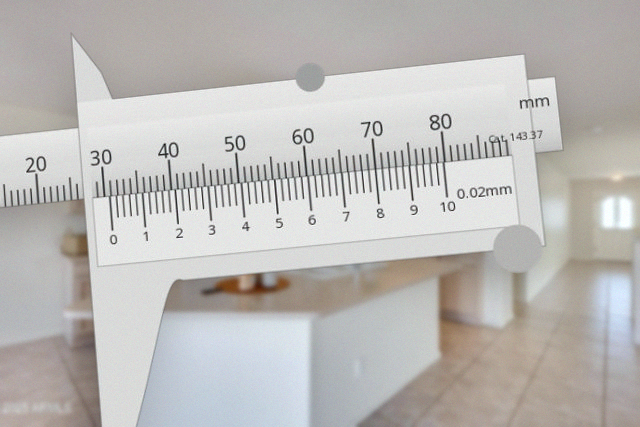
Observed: 30.8 mm
